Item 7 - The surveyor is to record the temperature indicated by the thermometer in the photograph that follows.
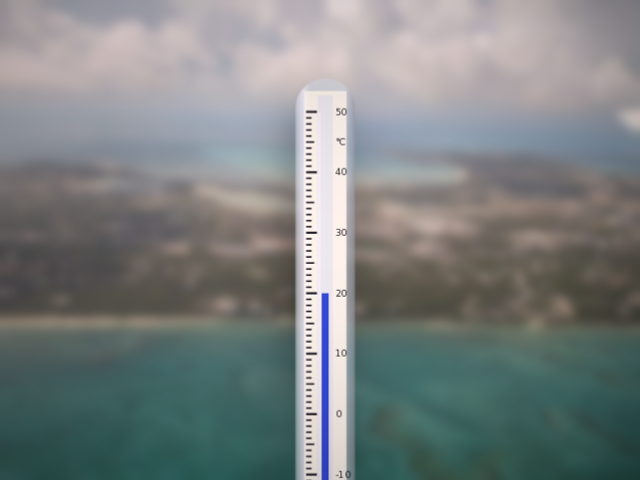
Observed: 20 °C
